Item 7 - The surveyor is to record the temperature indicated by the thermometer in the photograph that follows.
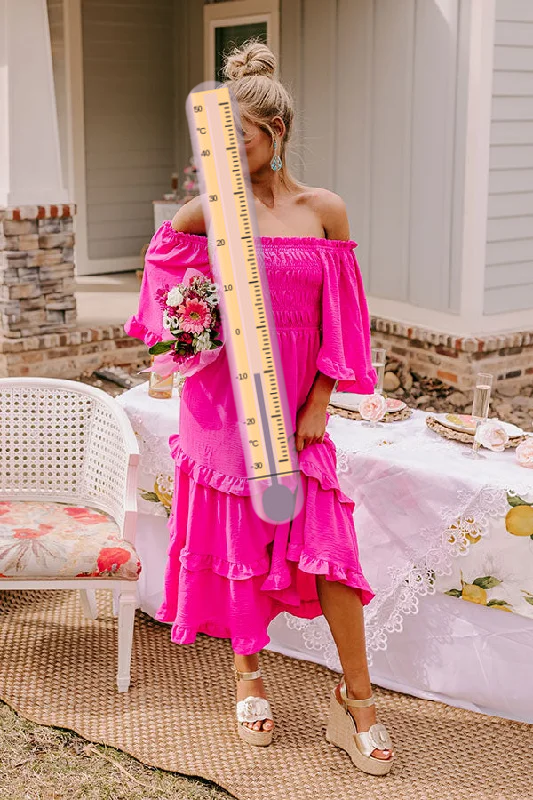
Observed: -10 °C
